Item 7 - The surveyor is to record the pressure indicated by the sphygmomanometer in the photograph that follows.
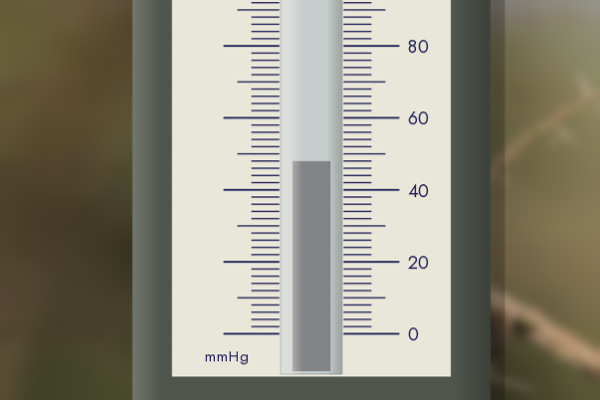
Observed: 48 mmHg
